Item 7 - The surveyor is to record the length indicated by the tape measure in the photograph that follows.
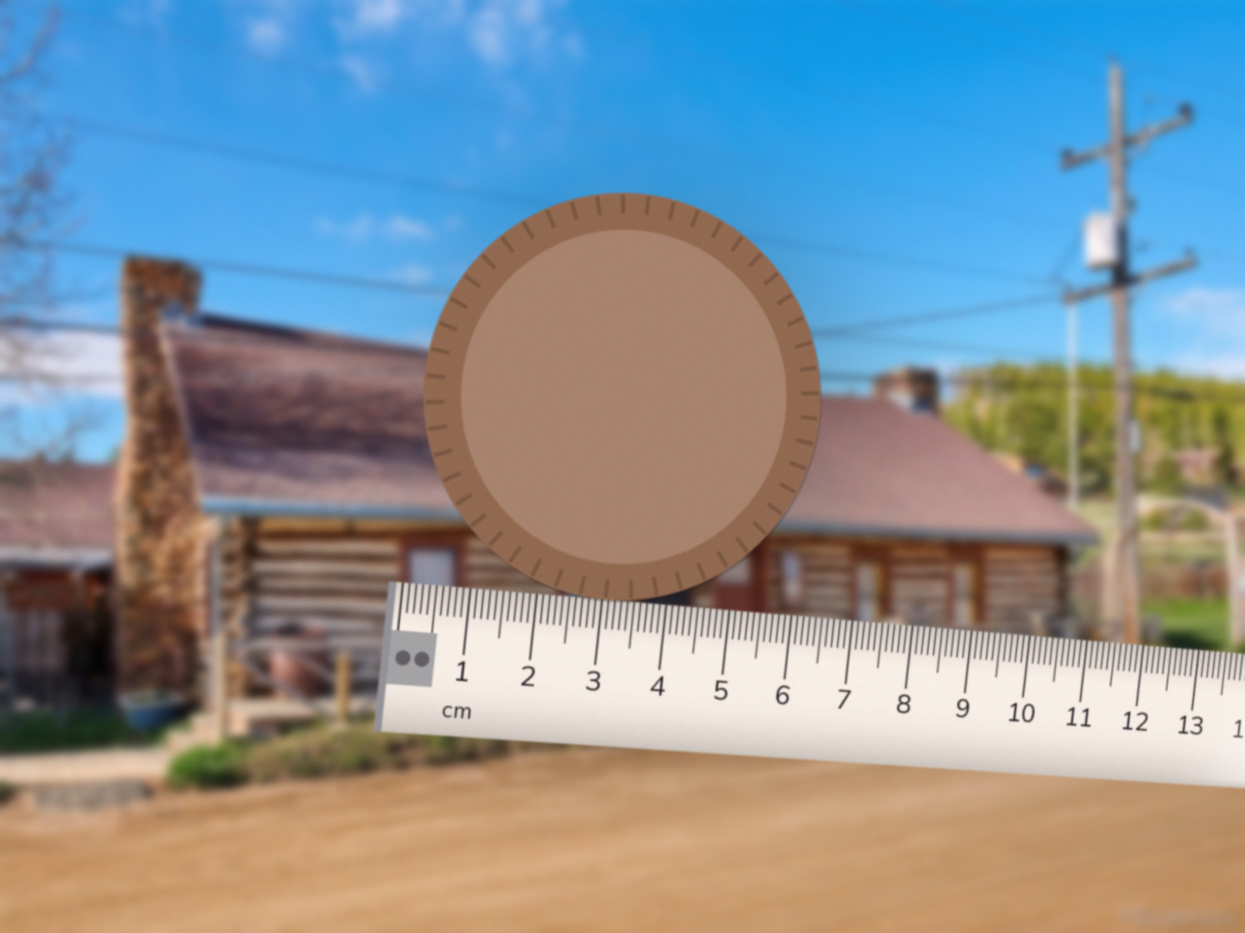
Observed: 6.1 cm
